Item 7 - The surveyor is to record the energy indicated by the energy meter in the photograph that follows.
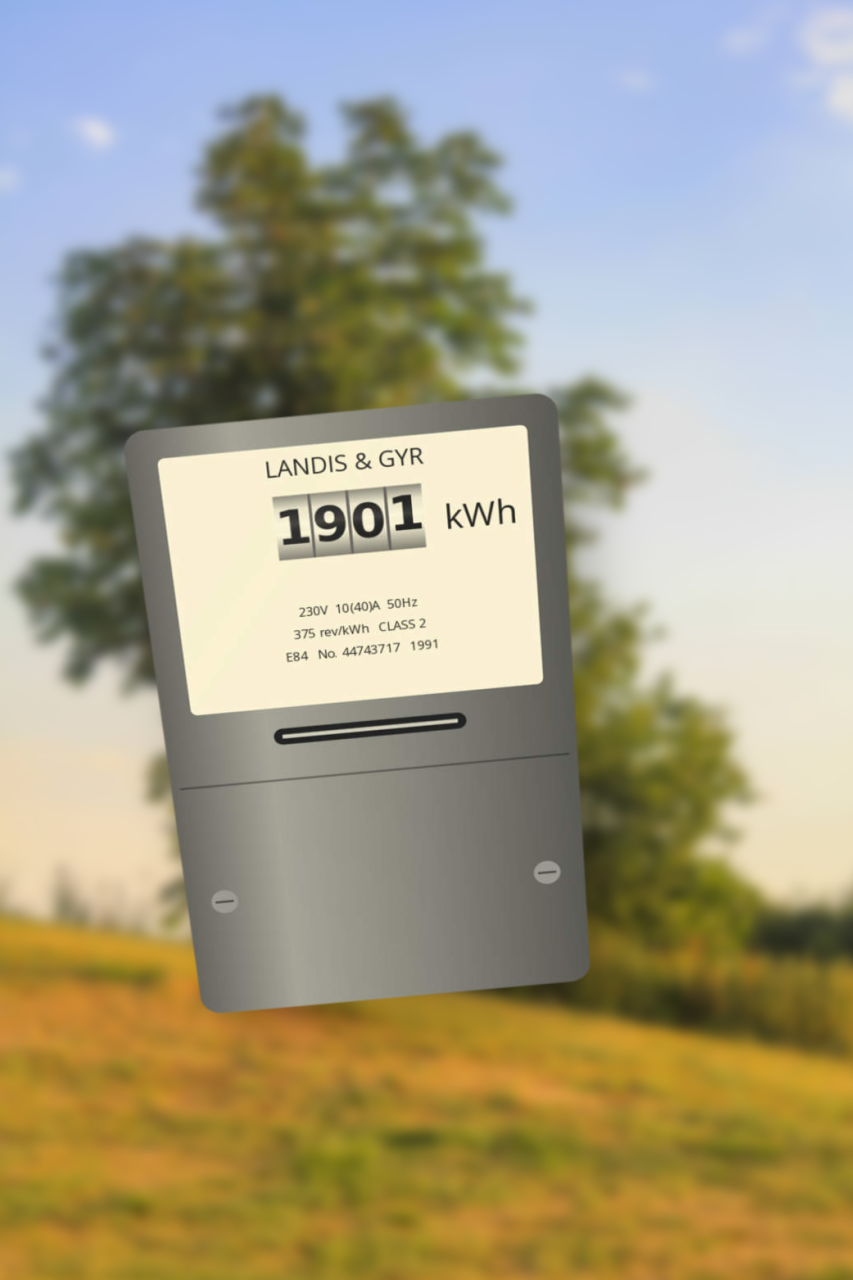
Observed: 1901 kWh
